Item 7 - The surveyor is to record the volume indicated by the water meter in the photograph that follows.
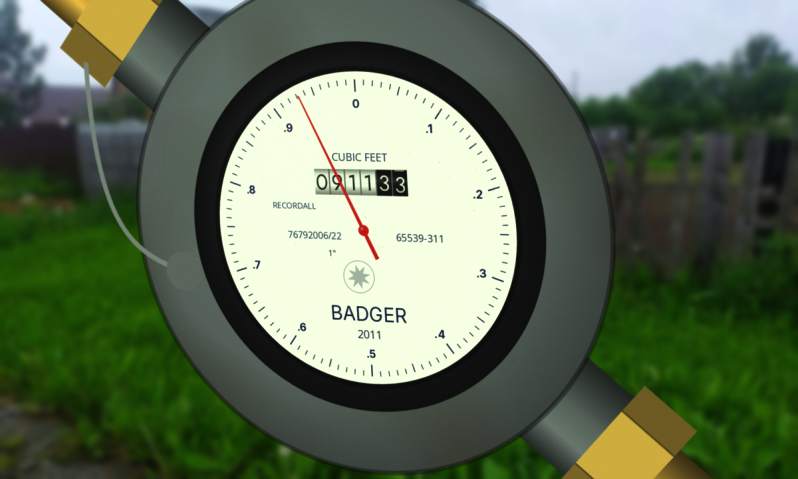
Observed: 91132.93 ft³
